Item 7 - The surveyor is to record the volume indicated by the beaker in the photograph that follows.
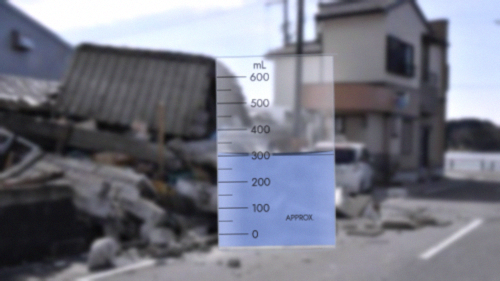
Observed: 300 mL
